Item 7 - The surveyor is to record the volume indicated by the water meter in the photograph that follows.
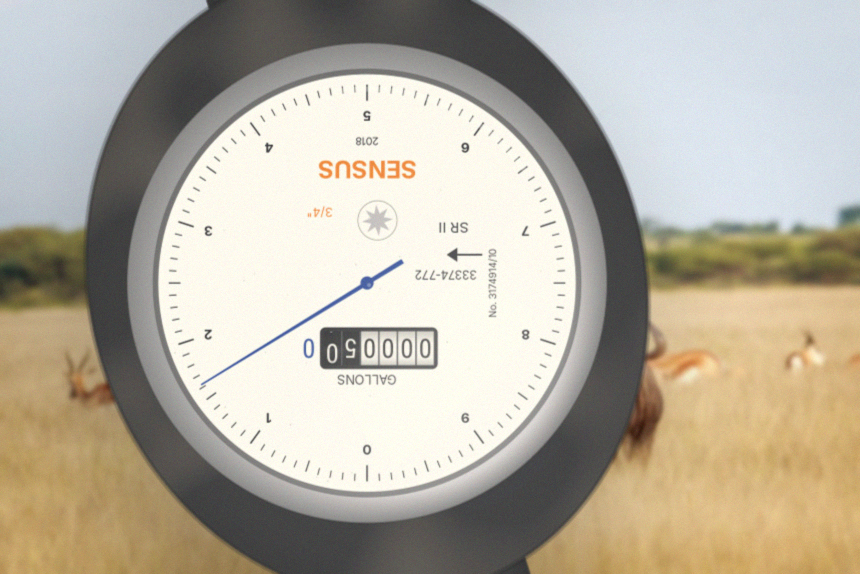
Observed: 501.6 gal
